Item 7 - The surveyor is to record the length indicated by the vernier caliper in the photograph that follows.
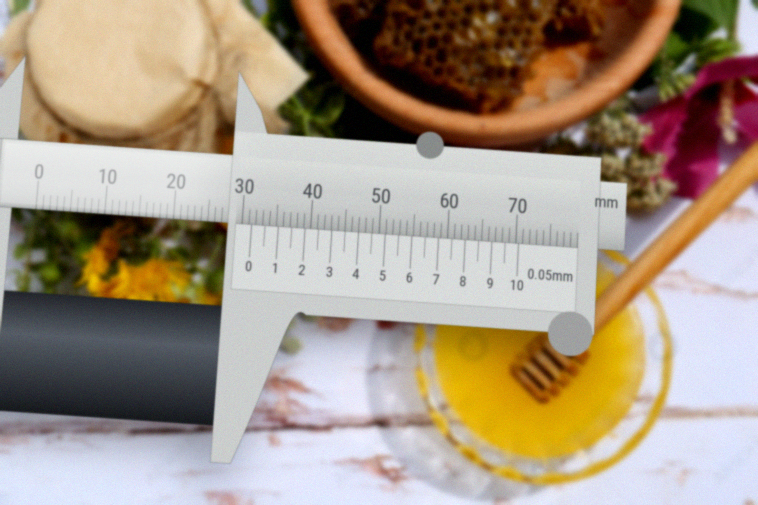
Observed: 31.4 mm
